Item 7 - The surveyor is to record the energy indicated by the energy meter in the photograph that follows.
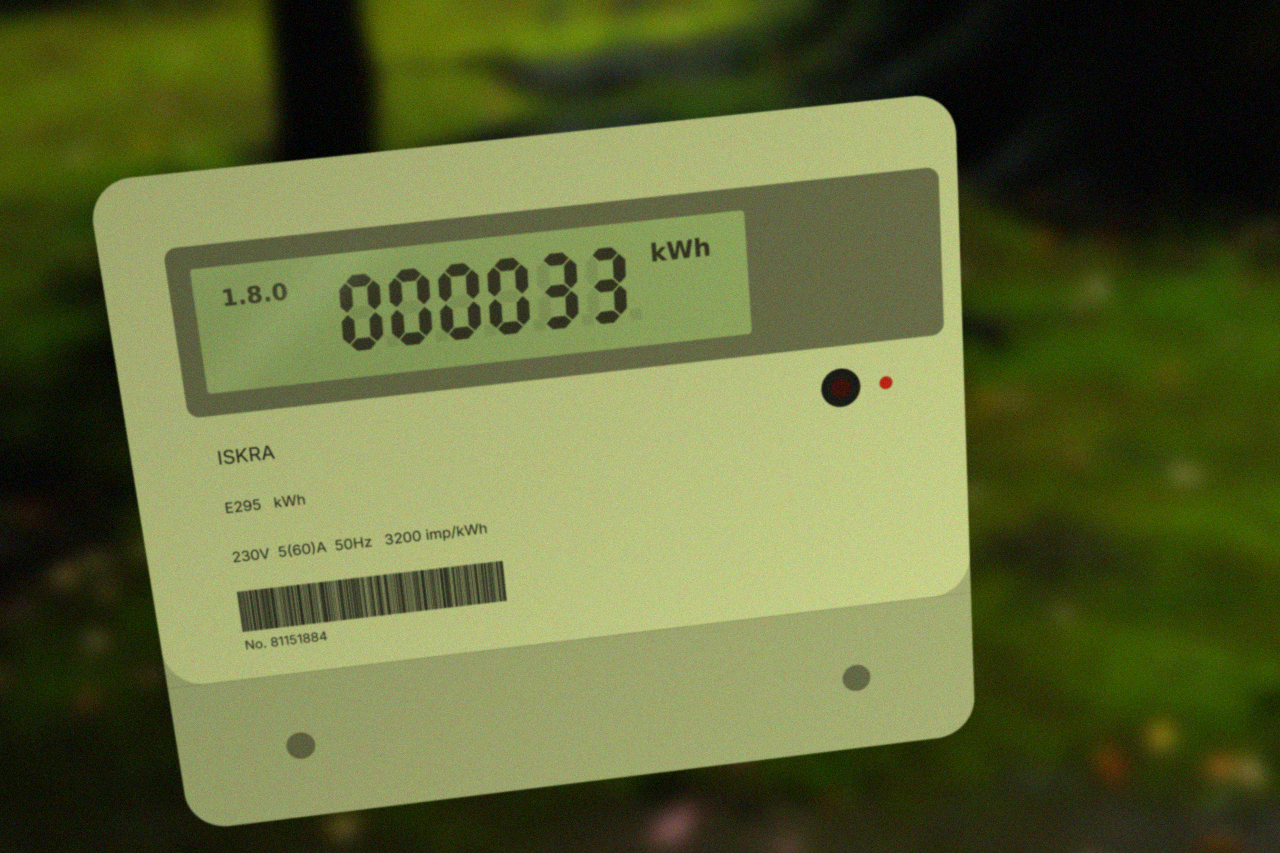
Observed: 33 kWh
